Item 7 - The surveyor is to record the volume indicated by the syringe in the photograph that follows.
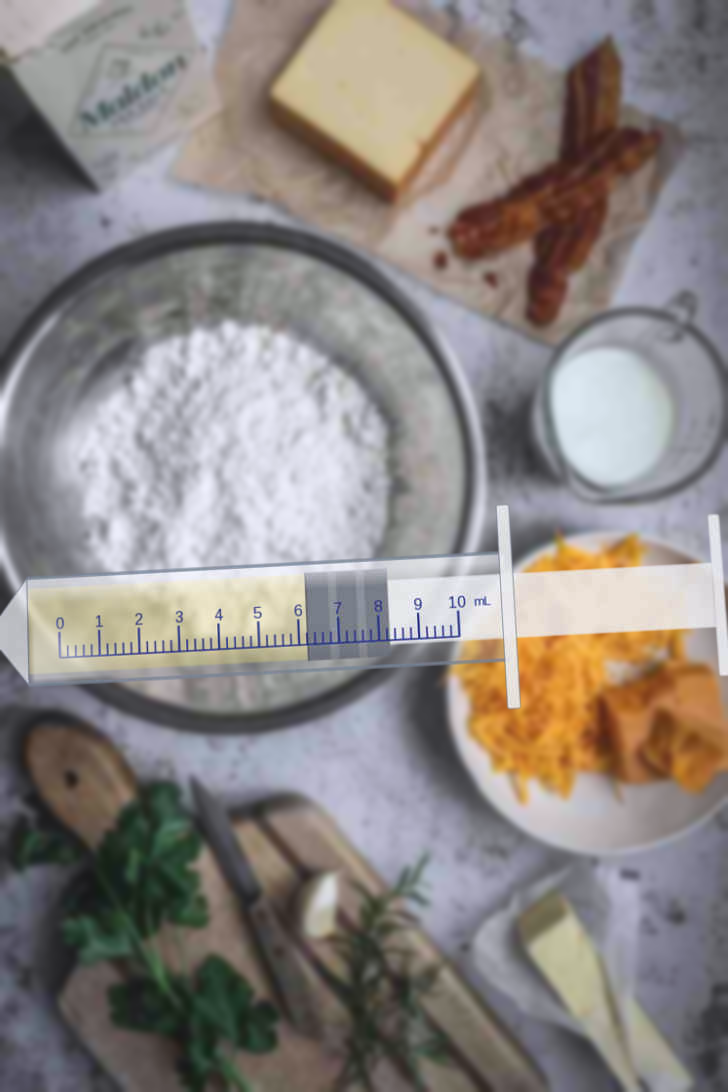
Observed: 6.2 mL
